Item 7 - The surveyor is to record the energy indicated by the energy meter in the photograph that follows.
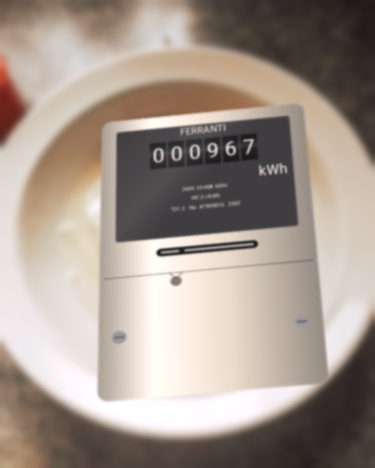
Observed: 967 kWh
